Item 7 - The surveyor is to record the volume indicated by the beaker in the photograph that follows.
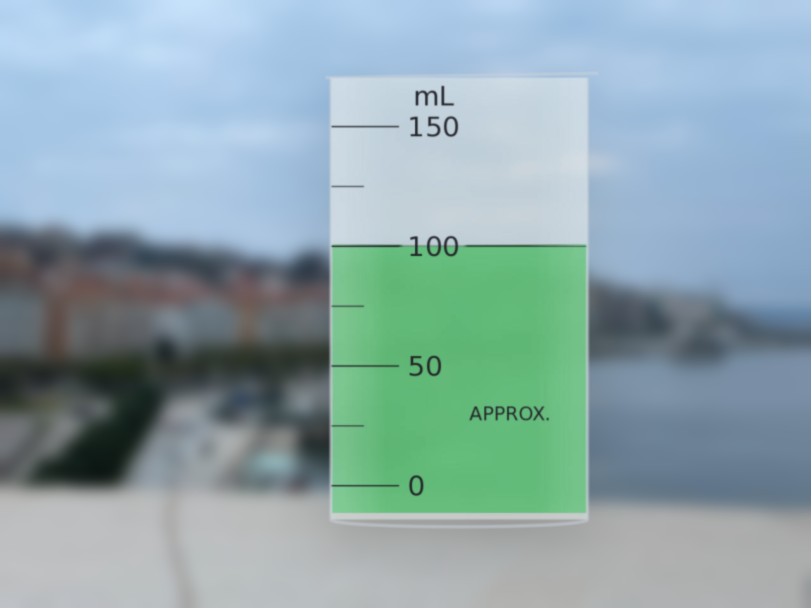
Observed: 100 mL
